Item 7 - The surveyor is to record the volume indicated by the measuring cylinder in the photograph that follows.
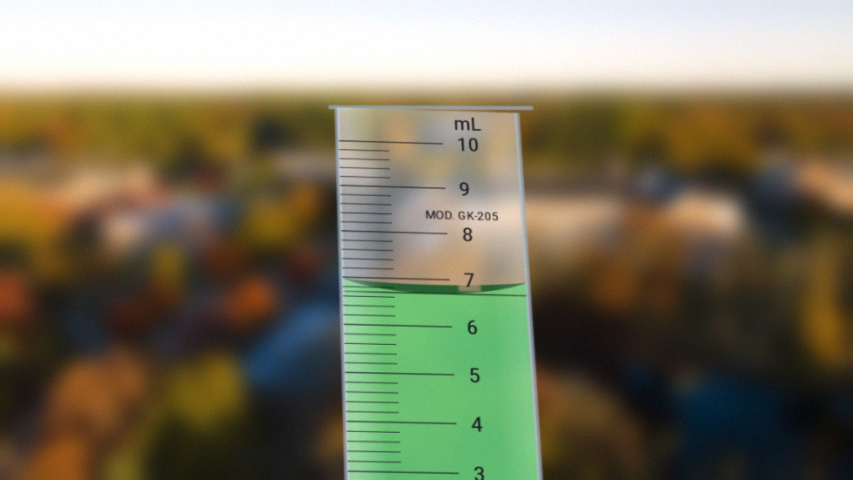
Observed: 6.7 mL
